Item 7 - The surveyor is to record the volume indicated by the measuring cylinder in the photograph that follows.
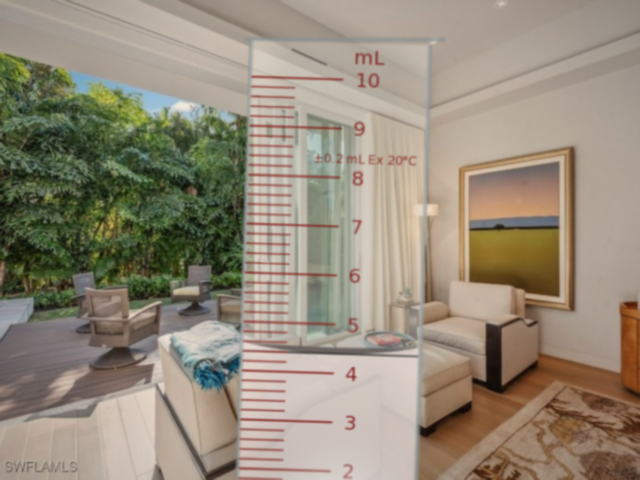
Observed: 4.4 mL
